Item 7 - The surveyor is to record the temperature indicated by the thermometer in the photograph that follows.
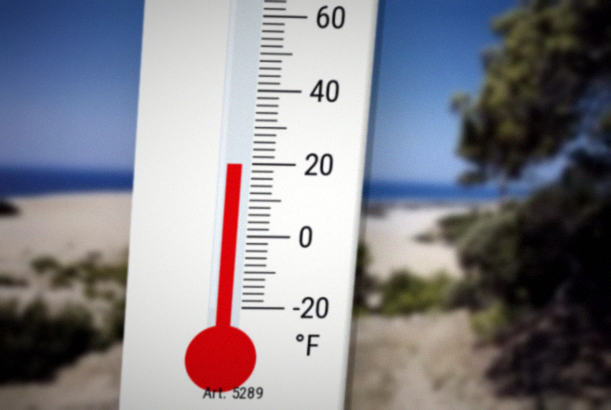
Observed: 20 °F
